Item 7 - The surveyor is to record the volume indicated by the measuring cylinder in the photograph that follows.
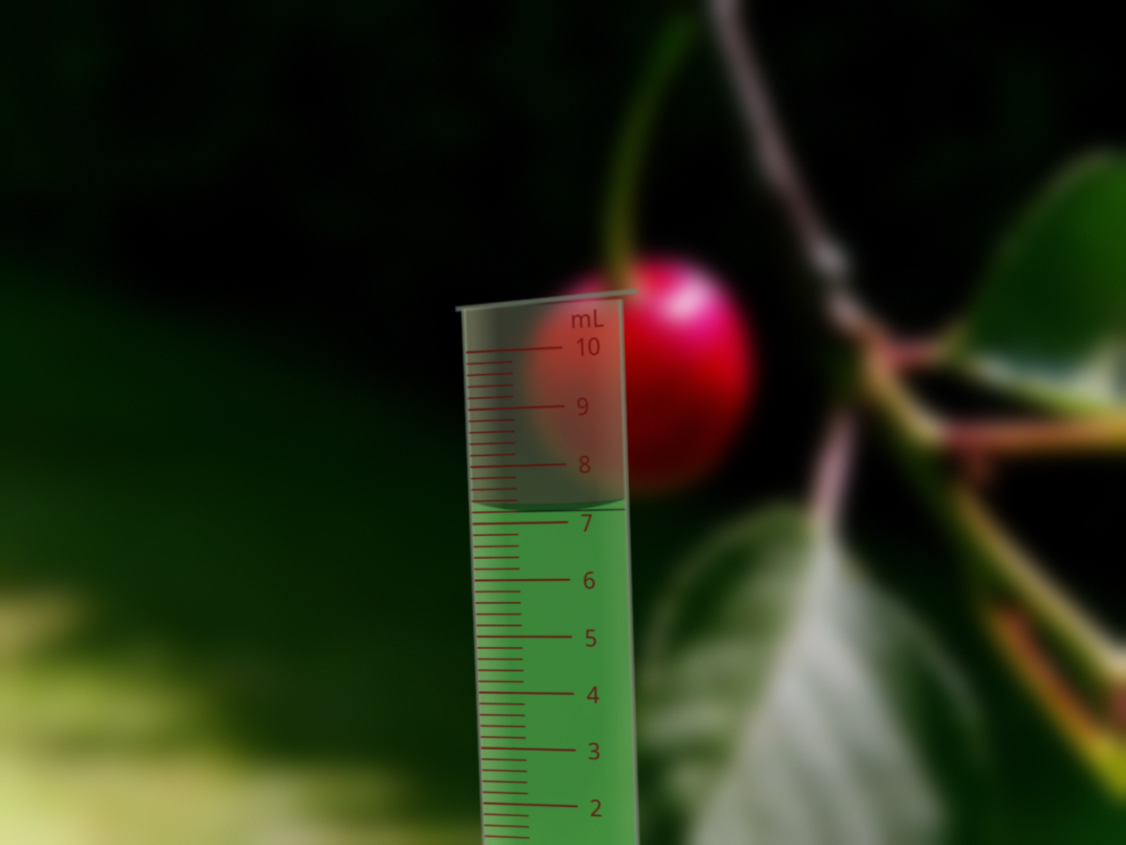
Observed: 7.2 mL
